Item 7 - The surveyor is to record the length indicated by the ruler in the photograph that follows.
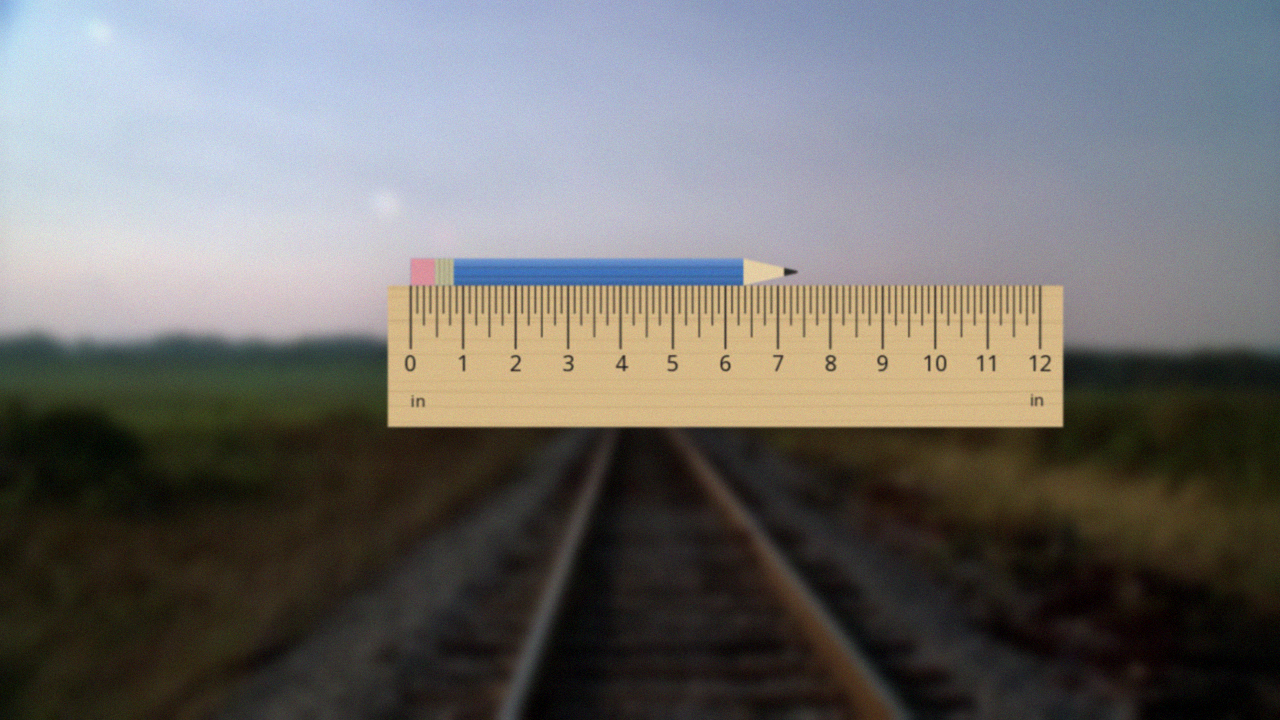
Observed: 7.375 in
